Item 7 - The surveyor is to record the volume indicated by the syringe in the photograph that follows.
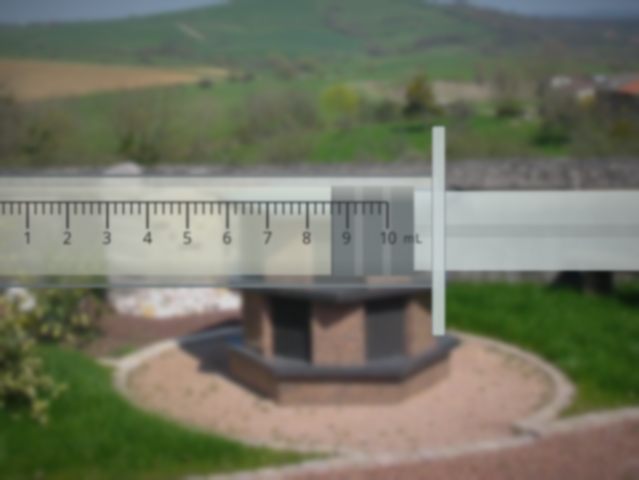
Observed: 8.6 mL
